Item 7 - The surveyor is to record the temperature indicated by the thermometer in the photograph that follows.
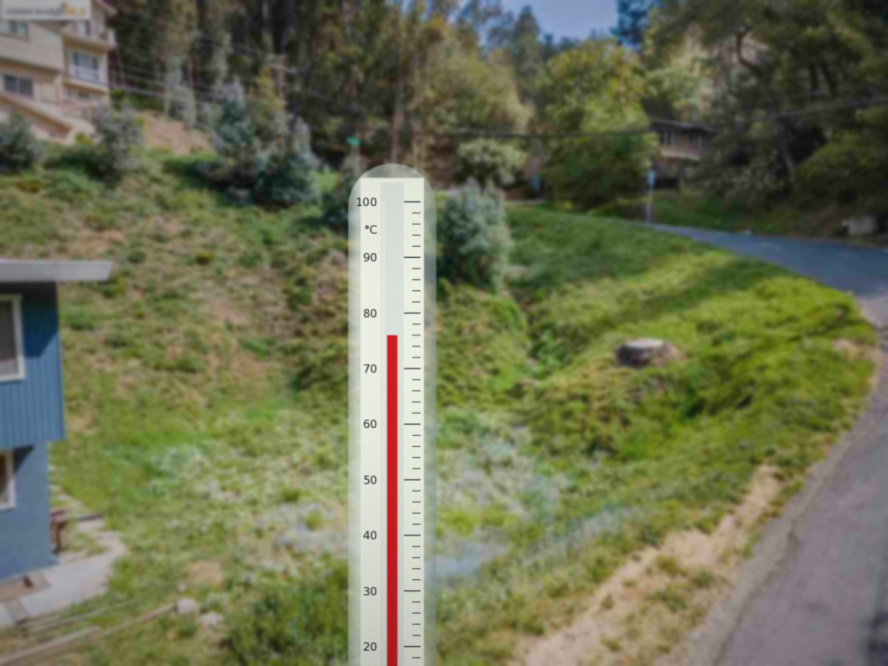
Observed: 76 °C
